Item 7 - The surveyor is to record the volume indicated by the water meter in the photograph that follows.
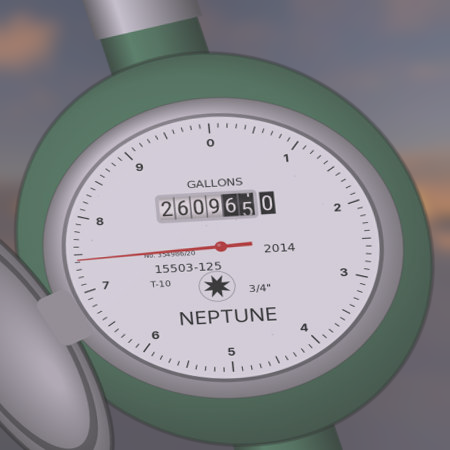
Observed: 2609647.4 gal
